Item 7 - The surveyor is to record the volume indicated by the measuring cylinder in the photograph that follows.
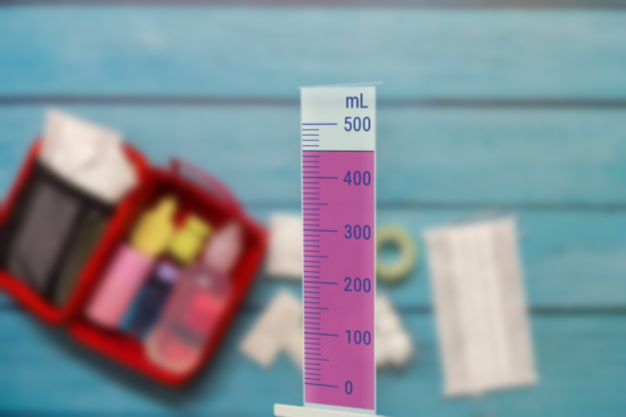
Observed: 450 mL
